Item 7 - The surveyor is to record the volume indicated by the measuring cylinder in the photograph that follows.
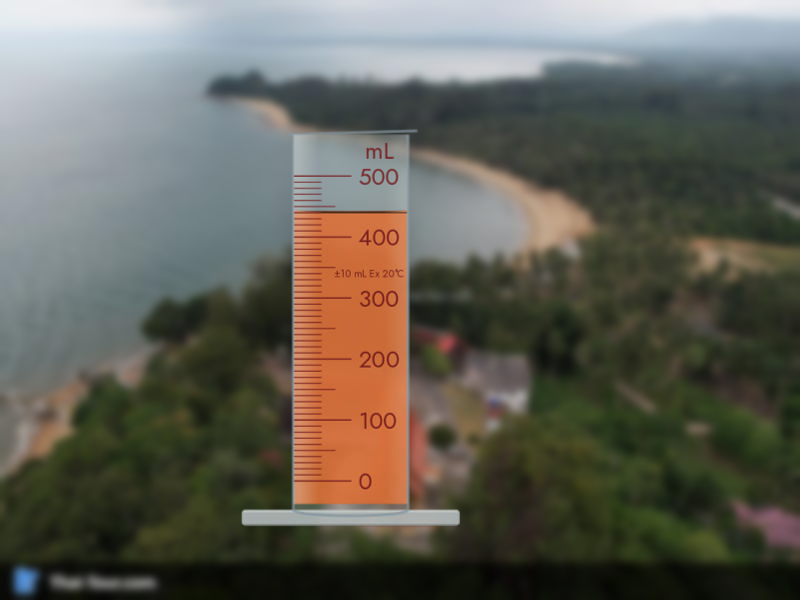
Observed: 440 mL
